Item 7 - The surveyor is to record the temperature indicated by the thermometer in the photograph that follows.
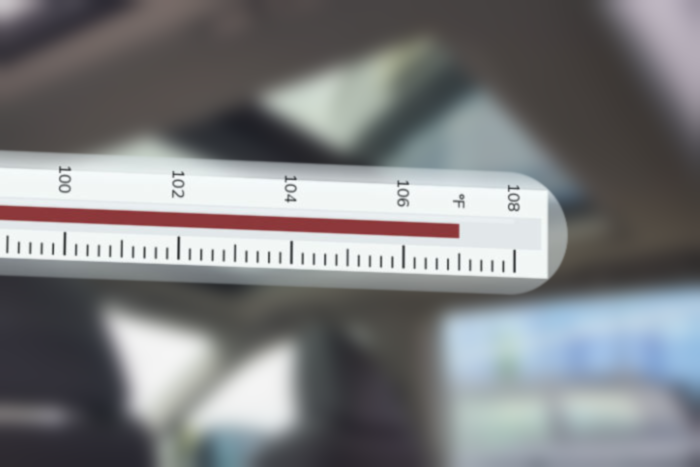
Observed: 107 °F
